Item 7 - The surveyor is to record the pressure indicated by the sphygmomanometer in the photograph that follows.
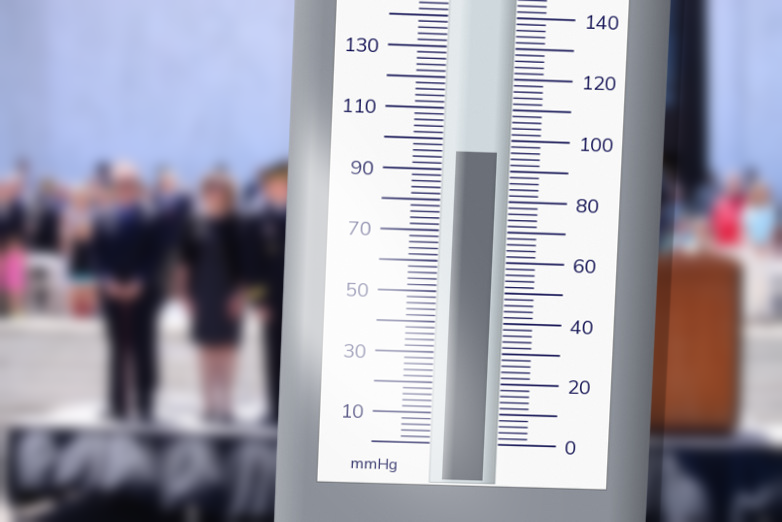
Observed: 96 mmHg
